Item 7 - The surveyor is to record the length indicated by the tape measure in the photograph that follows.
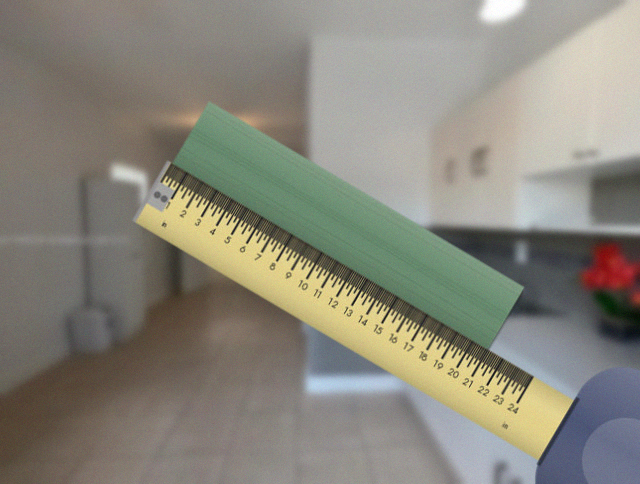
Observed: 21 in
